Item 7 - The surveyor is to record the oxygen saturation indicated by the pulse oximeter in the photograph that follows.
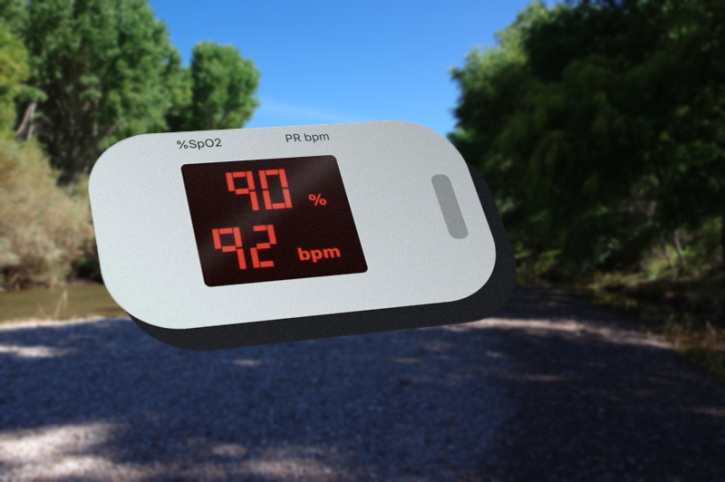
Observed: 90 %
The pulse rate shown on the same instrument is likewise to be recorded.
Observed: 92 bpm
